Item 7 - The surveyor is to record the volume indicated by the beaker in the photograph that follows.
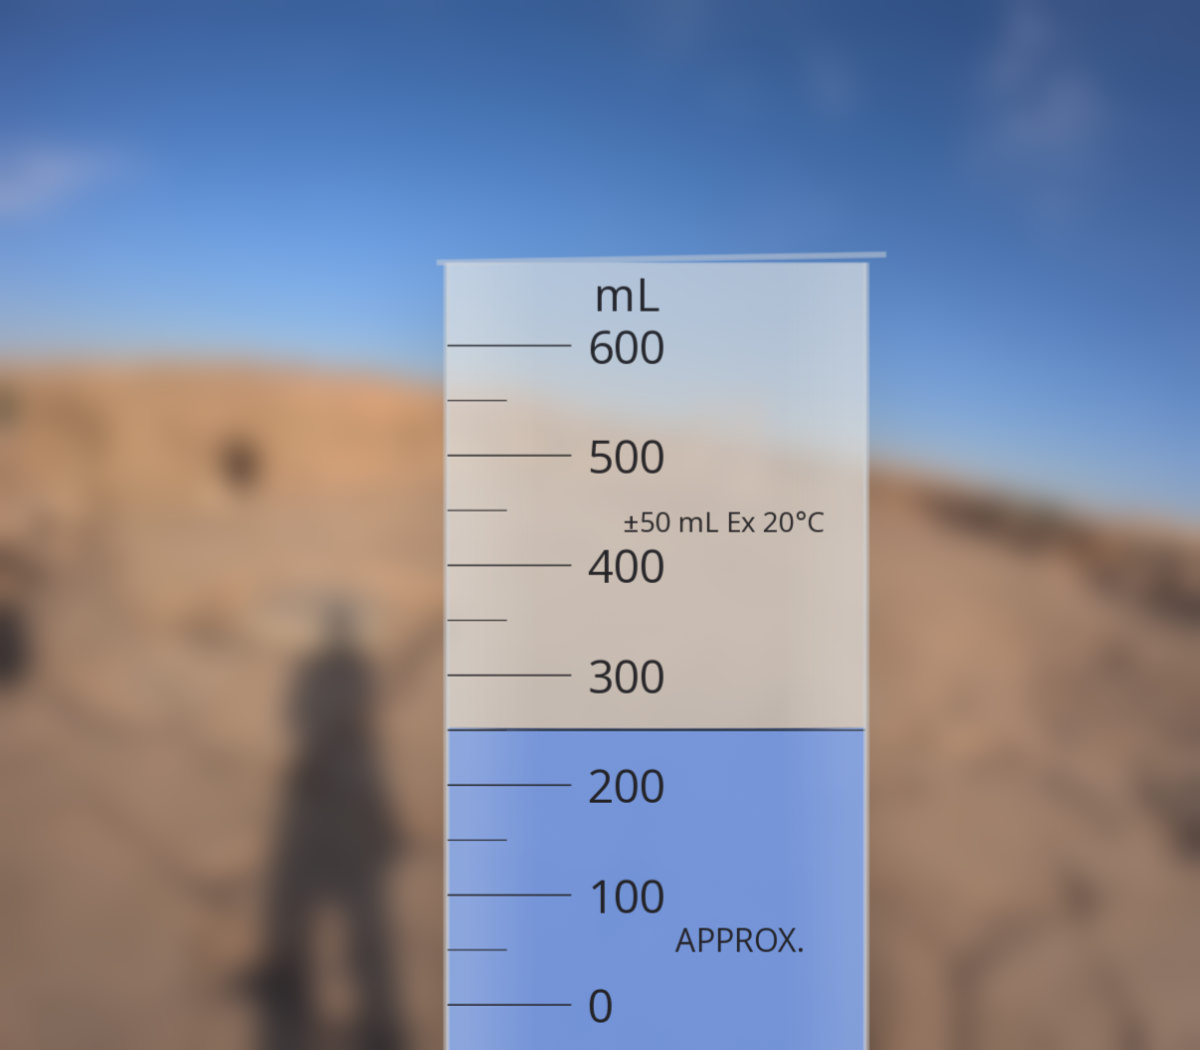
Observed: 250 mL
